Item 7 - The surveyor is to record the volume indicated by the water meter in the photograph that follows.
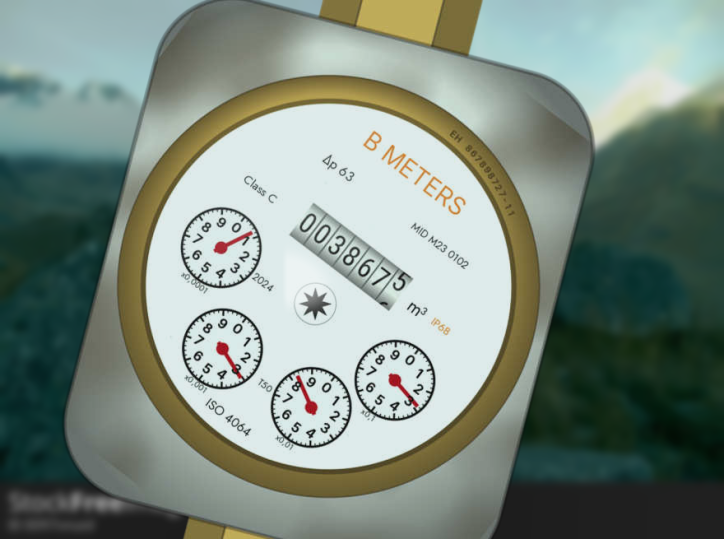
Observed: 38675.2830 m³
